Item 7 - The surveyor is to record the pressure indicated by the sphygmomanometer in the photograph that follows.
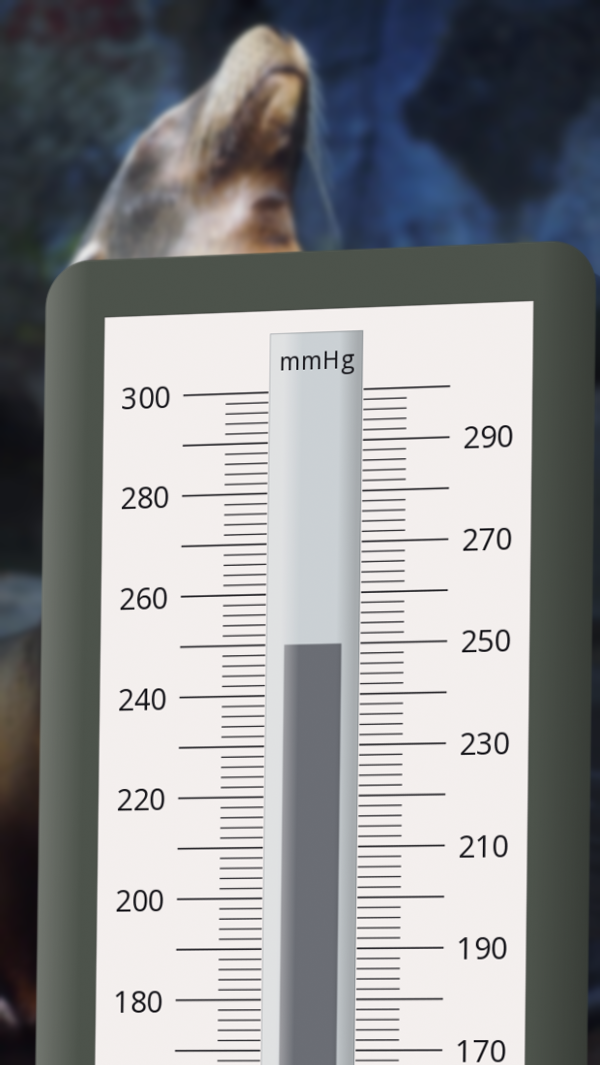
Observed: 250 mmHg
